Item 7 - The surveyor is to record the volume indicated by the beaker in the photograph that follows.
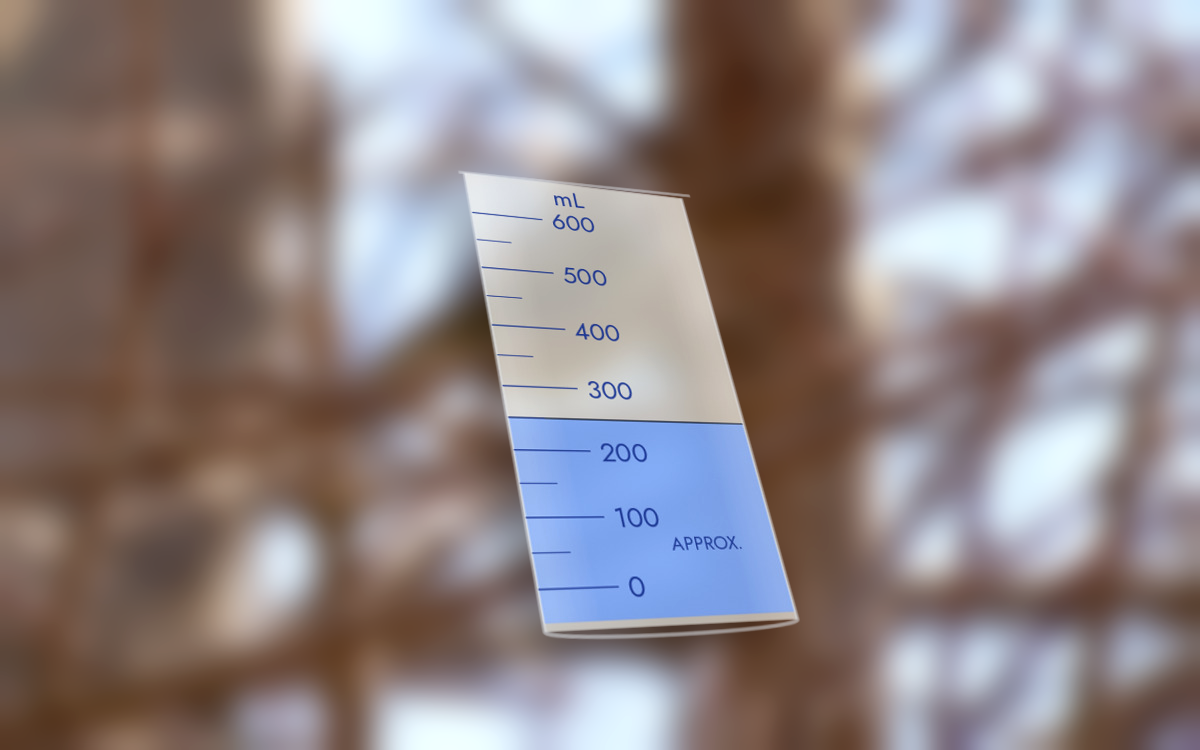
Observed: 250 mL
